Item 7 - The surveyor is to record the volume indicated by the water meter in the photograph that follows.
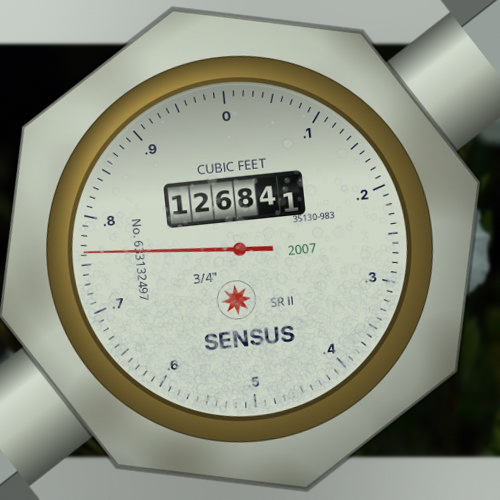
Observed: 126840.76 ft³
